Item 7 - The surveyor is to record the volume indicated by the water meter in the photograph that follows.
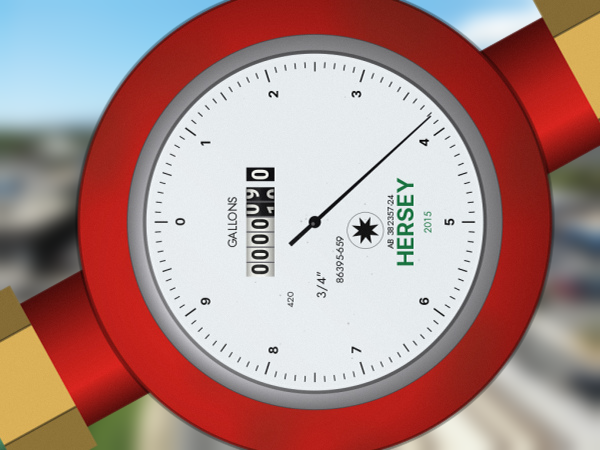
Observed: 93.8 gal
